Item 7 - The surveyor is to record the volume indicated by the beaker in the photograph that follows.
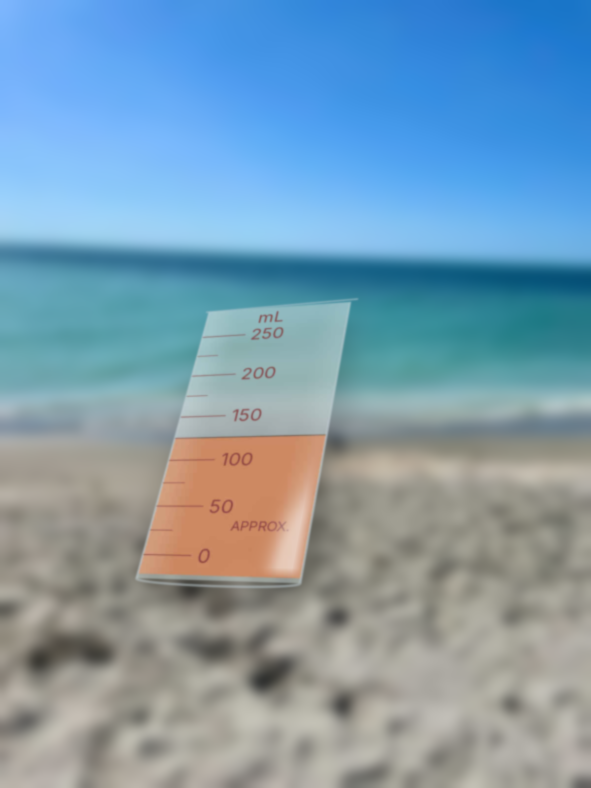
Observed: 125 mL
